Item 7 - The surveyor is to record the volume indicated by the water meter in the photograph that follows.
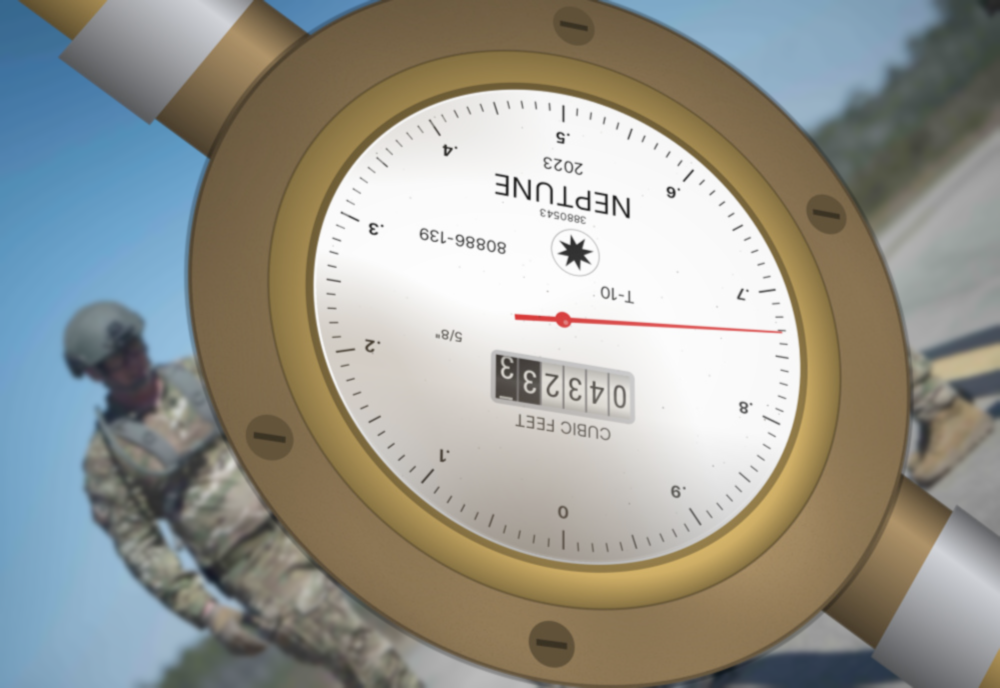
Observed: 43232.73 ft³
